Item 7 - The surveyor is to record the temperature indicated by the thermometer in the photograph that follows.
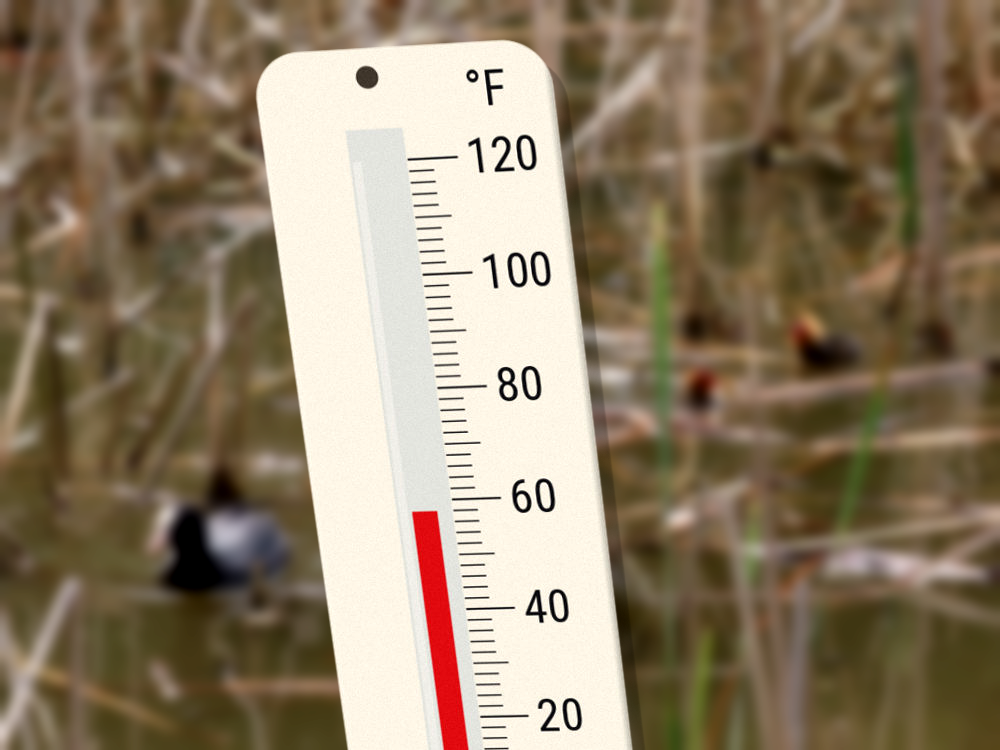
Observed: 58 °F
